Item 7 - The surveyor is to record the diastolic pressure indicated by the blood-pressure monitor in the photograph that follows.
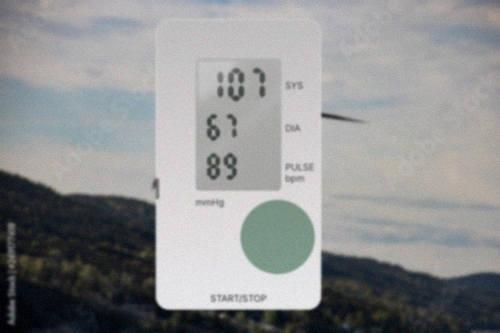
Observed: 67 mmHg
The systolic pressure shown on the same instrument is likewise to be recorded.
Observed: 107 mmHg
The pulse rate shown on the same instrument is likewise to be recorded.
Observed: 89 bpm
